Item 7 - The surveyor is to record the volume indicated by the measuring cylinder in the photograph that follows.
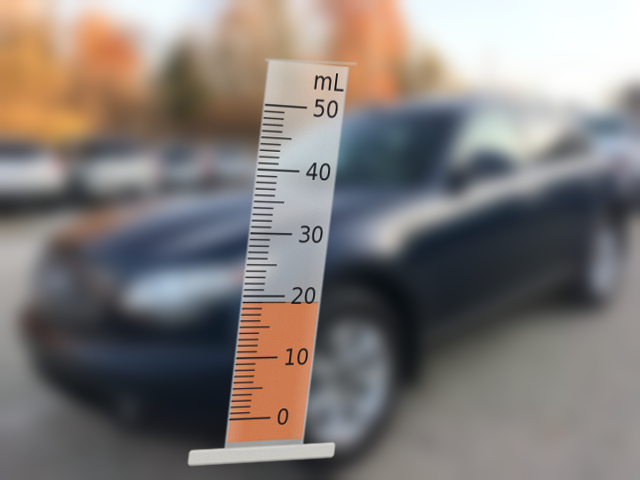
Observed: 19 mL
